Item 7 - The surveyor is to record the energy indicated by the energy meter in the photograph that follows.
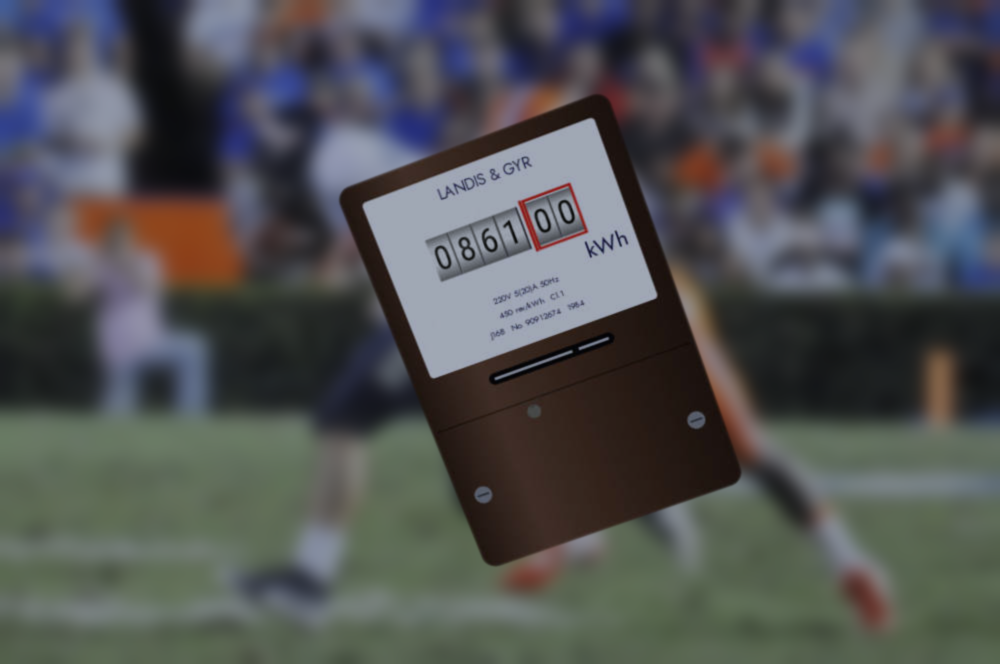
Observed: 861.00 kWh
